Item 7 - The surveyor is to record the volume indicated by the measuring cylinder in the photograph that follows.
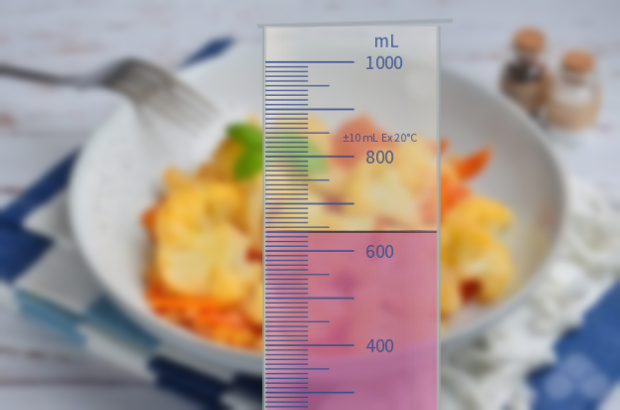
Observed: 640 mL
